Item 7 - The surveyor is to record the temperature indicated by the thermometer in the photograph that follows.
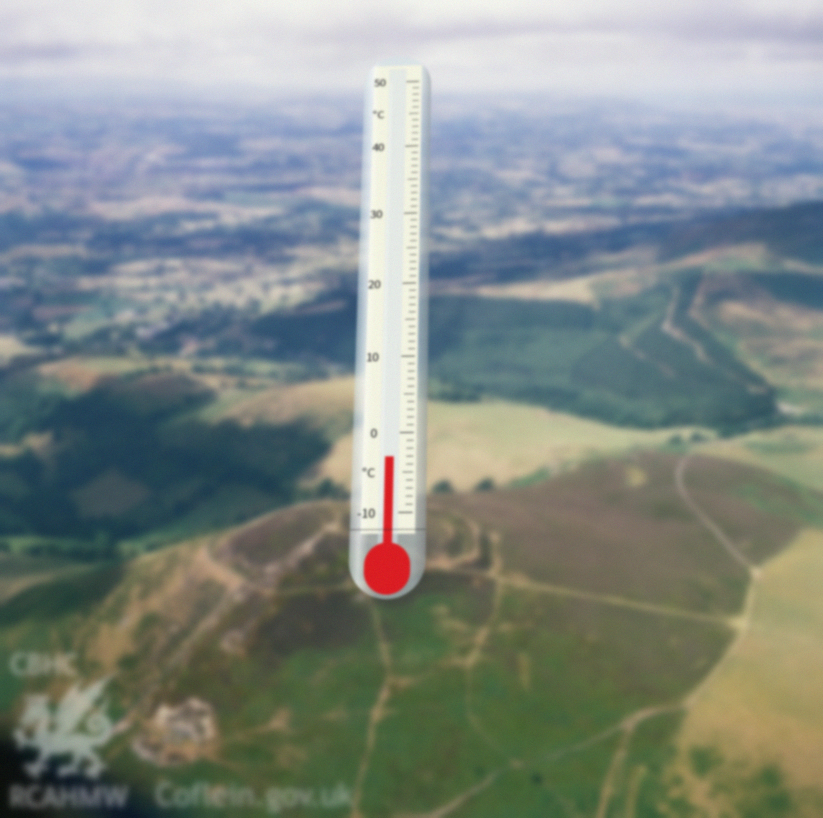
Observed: -3 °C
